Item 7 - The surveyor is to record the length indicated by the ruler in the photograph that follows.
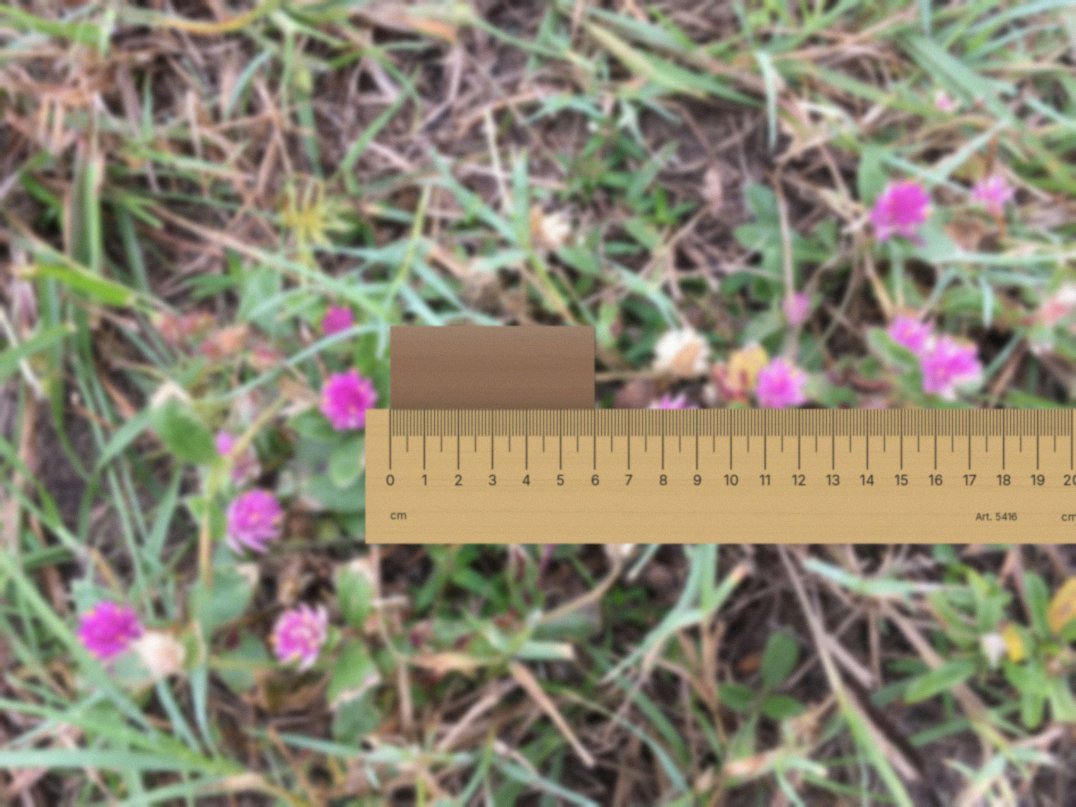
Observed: 6 cm
